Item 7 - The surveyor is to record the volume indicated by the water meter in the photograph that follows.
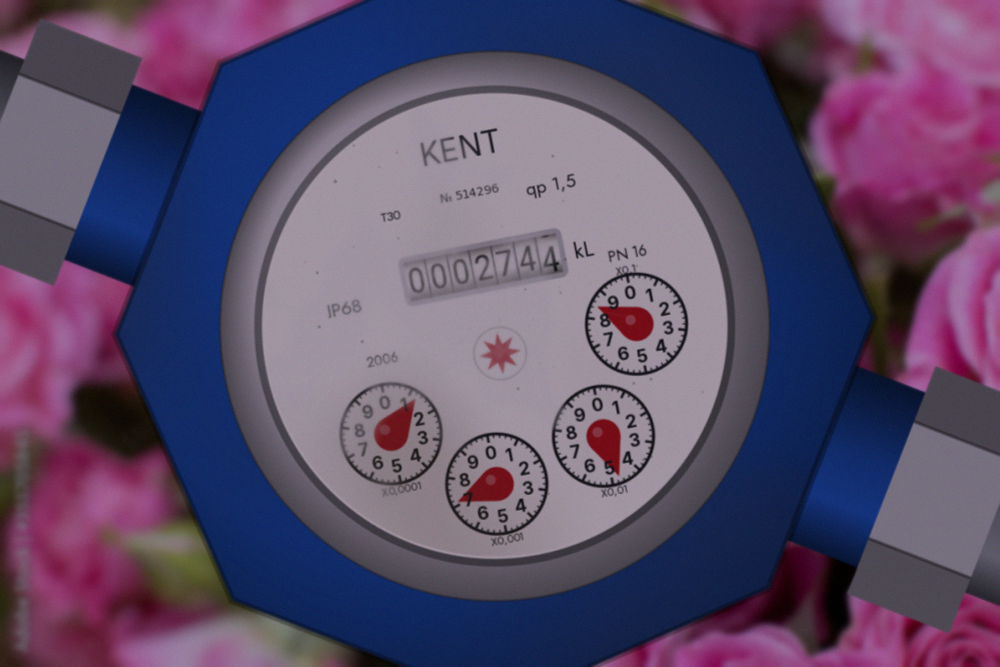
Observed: 2743.8471 kL
